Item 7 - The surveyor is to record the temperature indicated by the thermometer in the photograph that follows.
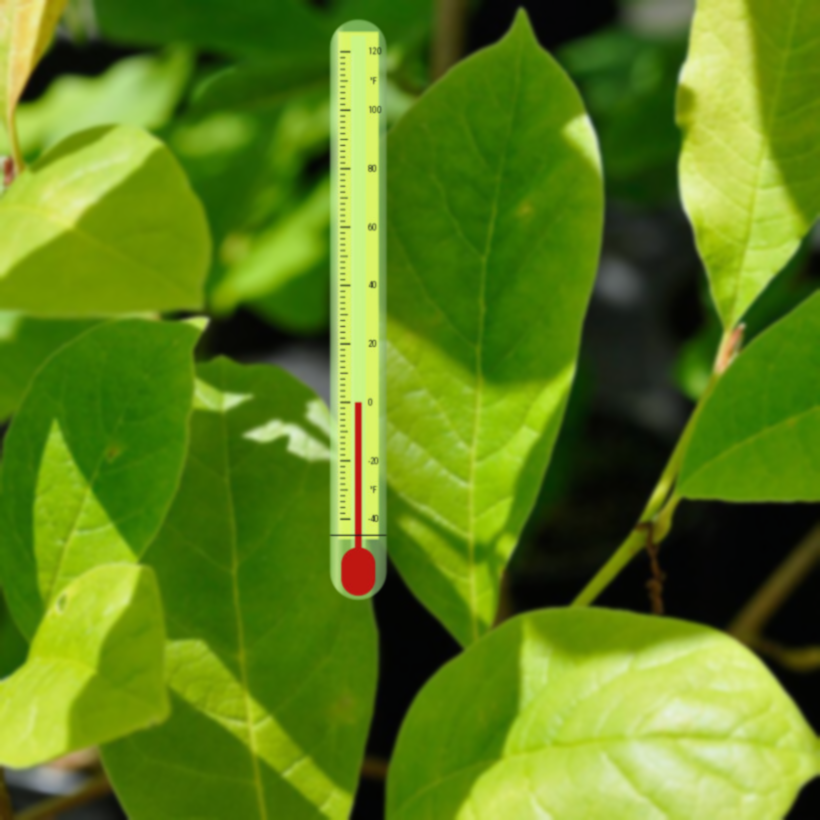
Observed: 0 °F
